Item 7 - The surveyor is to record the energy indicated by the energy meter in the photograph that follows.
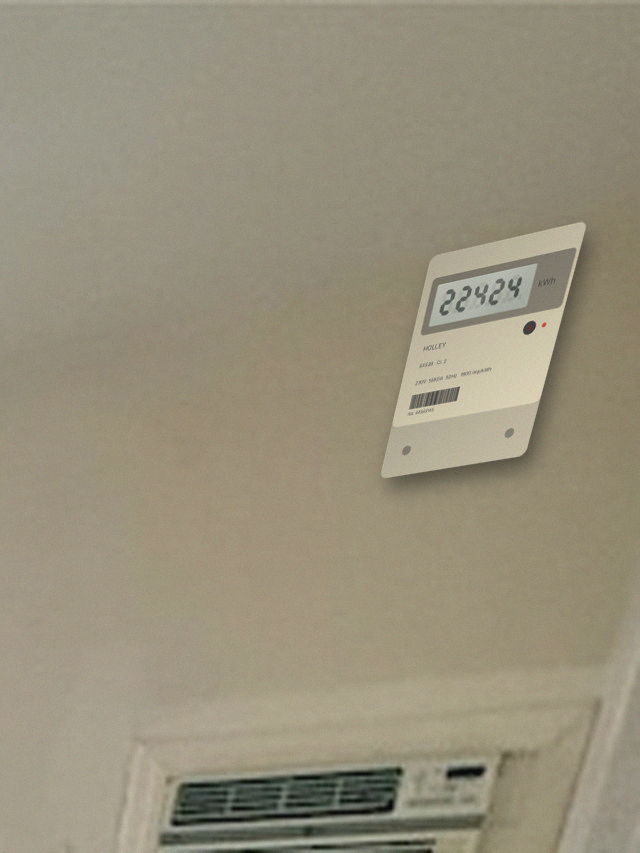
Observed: 22424 kWh
